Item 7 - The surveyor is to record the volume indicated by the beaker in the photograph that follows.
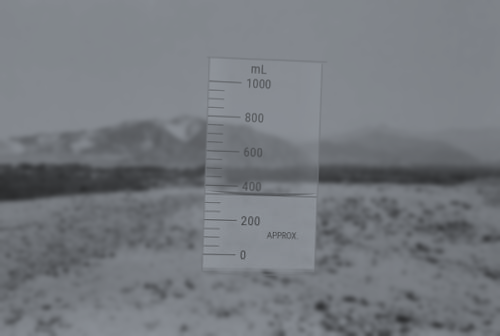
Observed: 350 mL
